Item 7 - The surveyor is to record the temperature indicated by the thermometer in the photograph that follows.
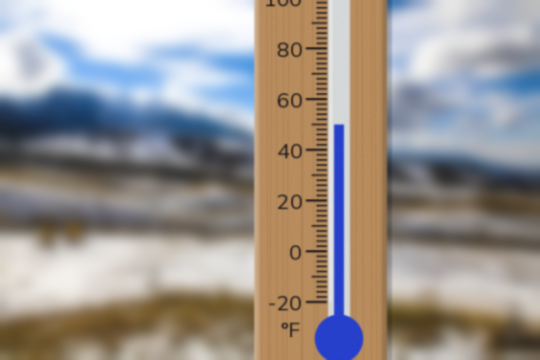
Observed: 50 °F
